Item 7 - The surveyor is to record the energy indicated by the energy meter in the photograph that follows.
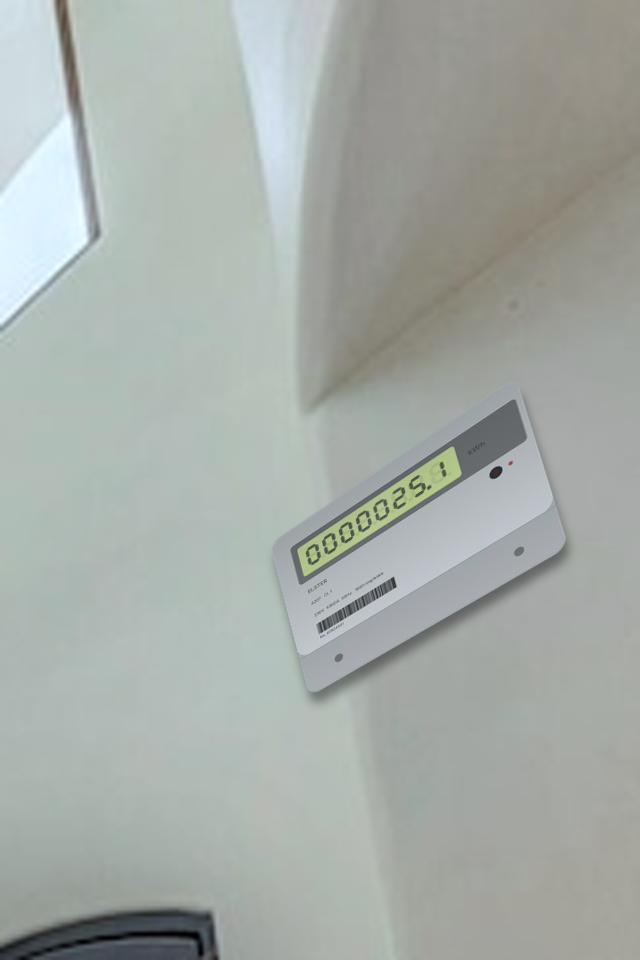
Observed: 25.1 kWh
